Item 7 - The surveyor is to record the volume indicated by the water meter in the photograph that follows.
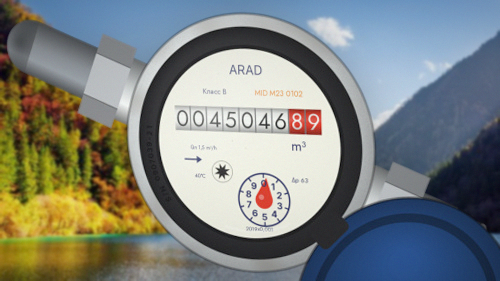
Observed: 45046.890 m³
